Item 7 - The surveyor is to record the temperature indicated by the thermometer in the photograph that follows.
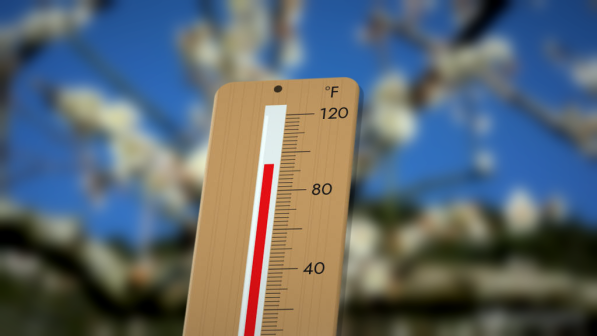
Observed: 94 °F
